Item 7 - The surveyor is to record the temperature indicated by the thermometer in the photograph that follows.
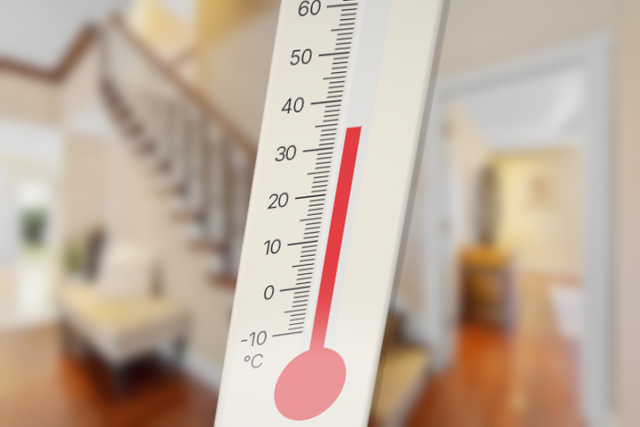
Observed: 34 °C
